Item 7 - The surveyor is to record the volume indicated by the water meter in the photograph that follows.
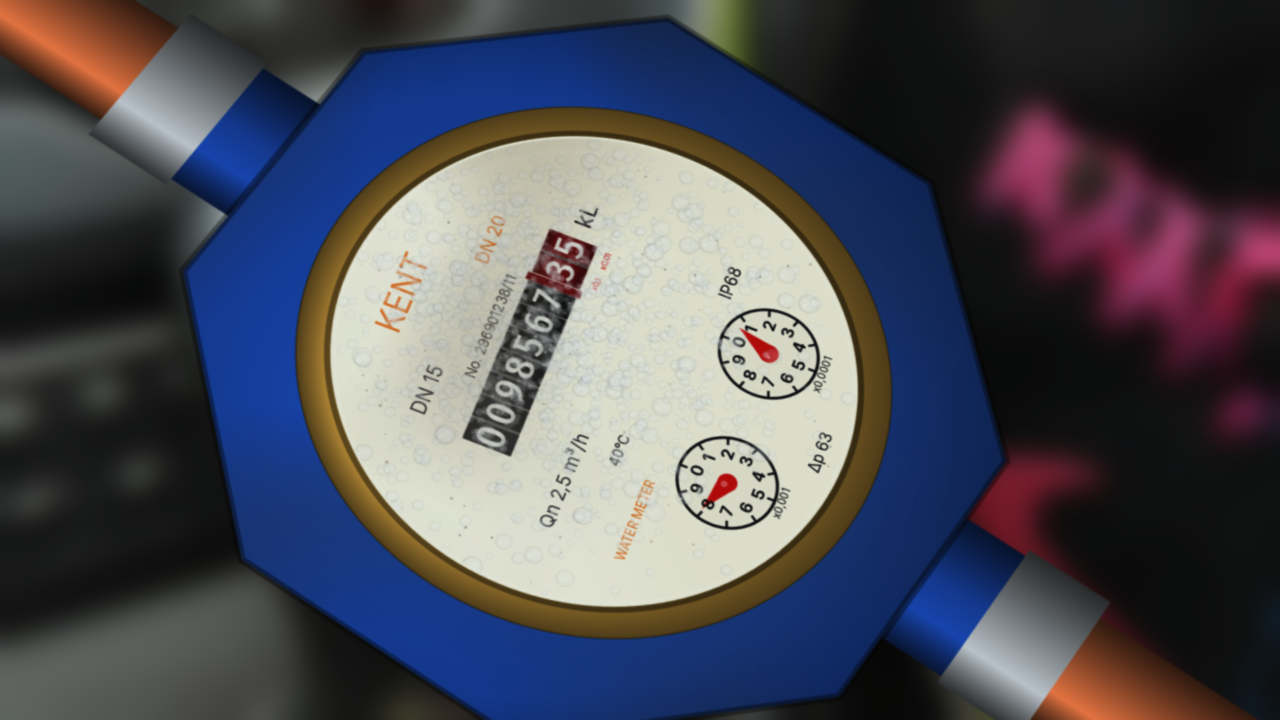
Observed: 98567.3580 kL
